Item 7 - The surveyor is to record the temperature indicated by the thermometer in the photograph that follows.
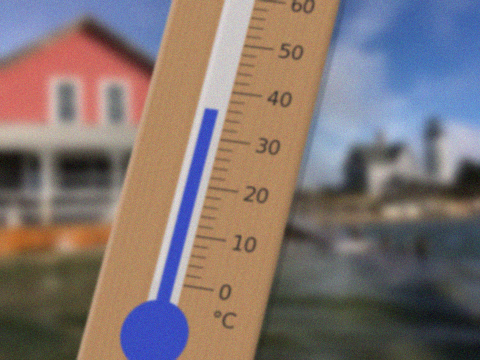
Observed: 36 °C
